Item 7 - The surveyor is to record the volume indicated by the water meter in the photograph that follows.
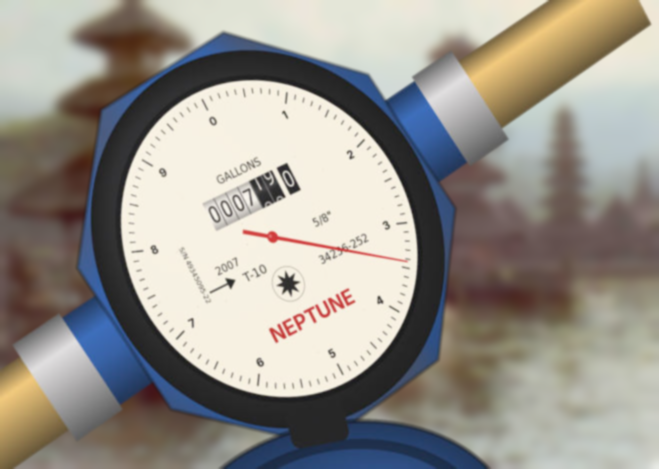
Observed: 7193.4 gal
